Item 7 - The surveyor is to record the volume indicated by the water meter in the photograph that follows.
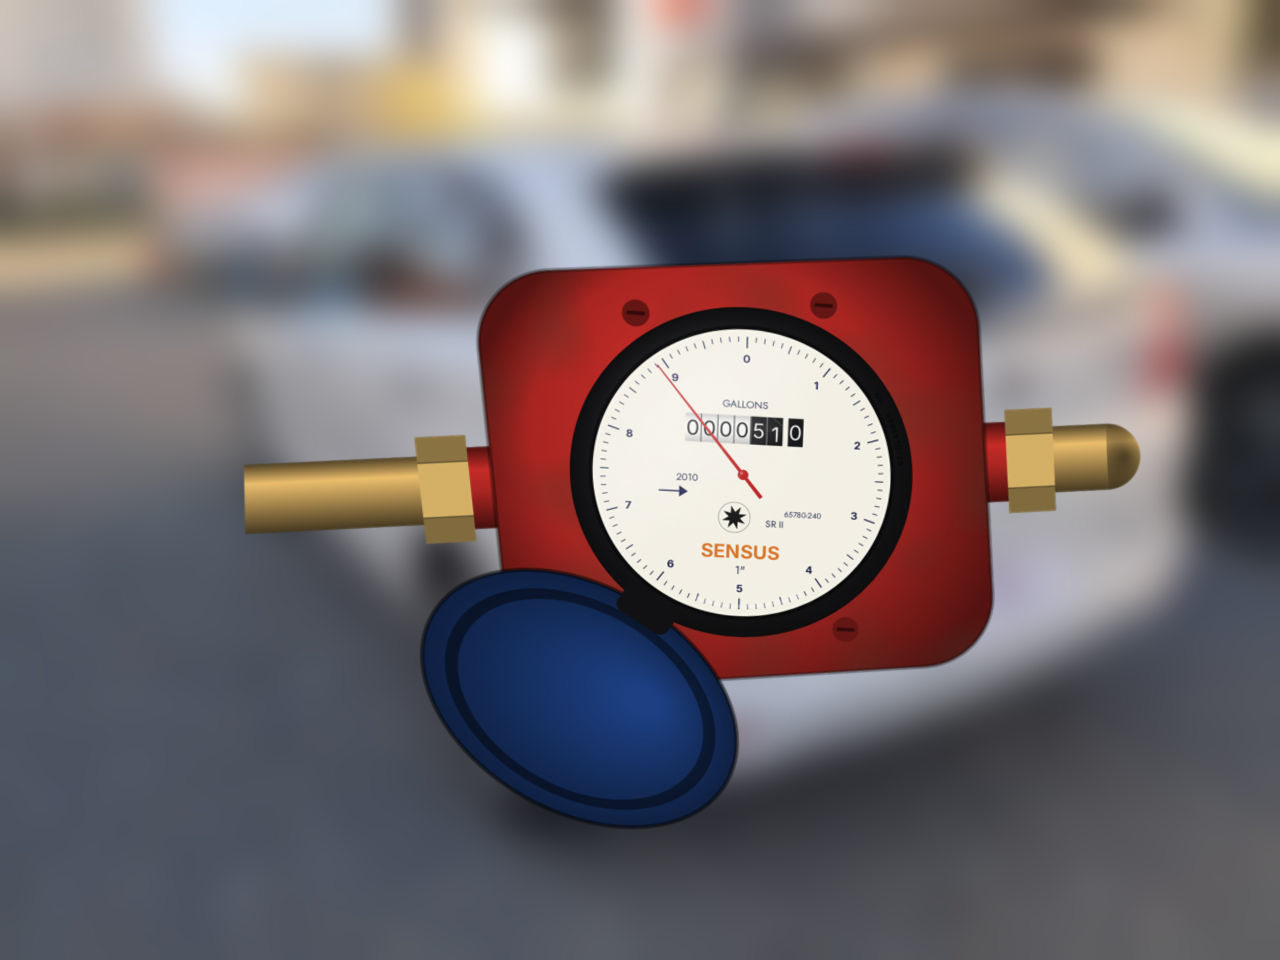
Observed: 508.9 gal
